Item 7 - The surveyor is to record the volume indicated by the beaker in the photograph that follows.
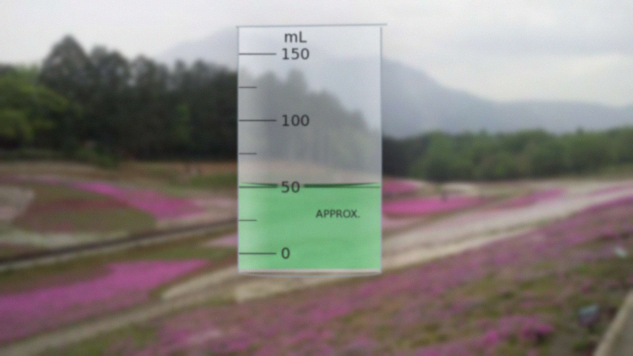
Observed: 50 mL
